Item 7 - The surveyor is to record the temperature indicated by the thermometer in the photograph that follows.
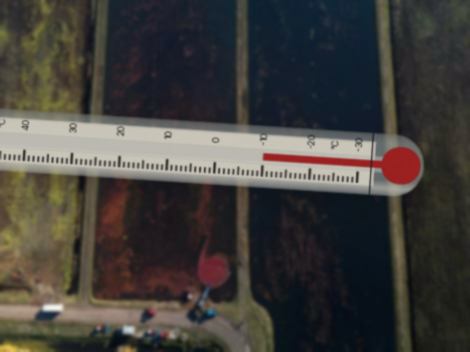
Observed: -10 °C
